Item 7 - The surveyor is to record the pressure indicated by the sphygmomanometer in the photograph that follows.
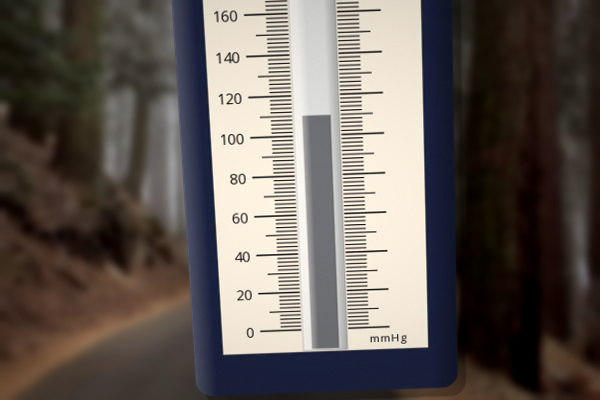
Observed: 110 mmHg
